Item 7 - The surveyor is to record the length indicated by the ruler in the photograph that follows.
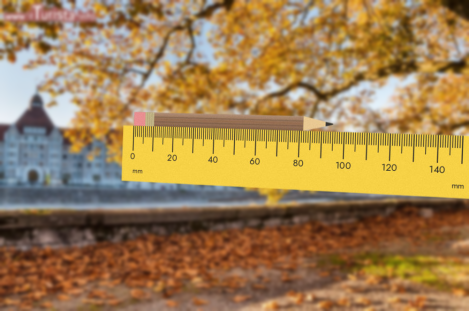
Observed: 95 mm
